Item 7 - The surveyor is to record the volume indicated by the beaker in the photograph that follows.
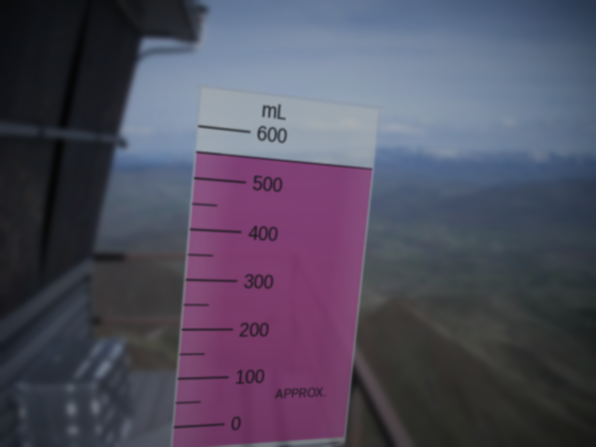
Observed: 550 mL
